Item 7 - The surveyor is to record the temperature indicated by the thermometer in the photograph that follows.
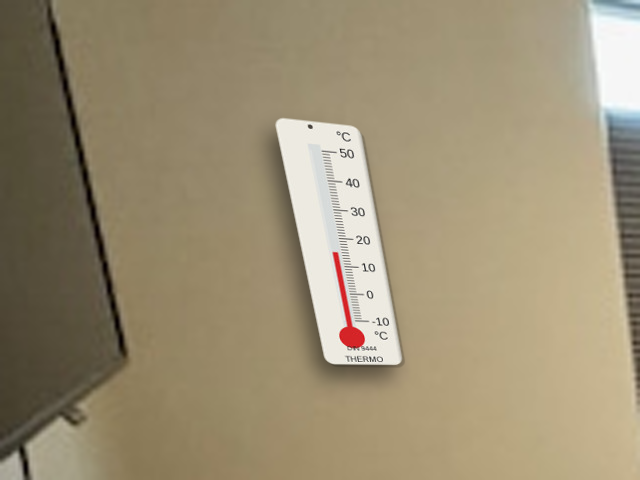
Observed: 15 °C
